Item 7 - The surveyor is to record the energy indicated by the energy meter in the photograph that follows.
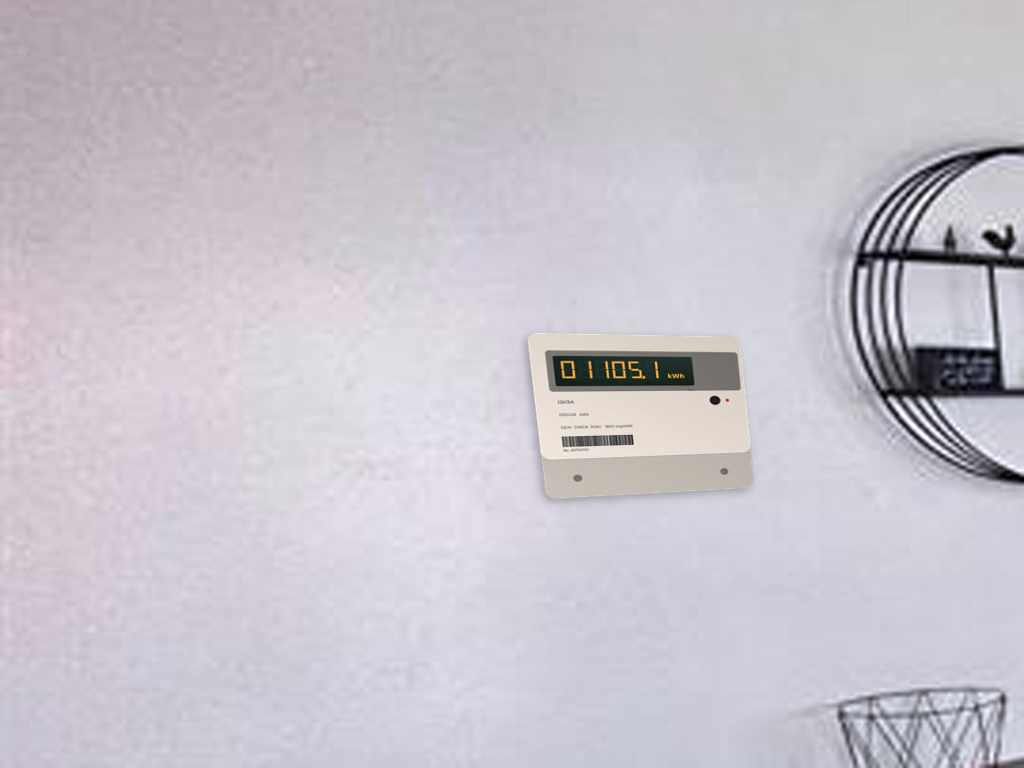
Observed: 1105.1 kWh
